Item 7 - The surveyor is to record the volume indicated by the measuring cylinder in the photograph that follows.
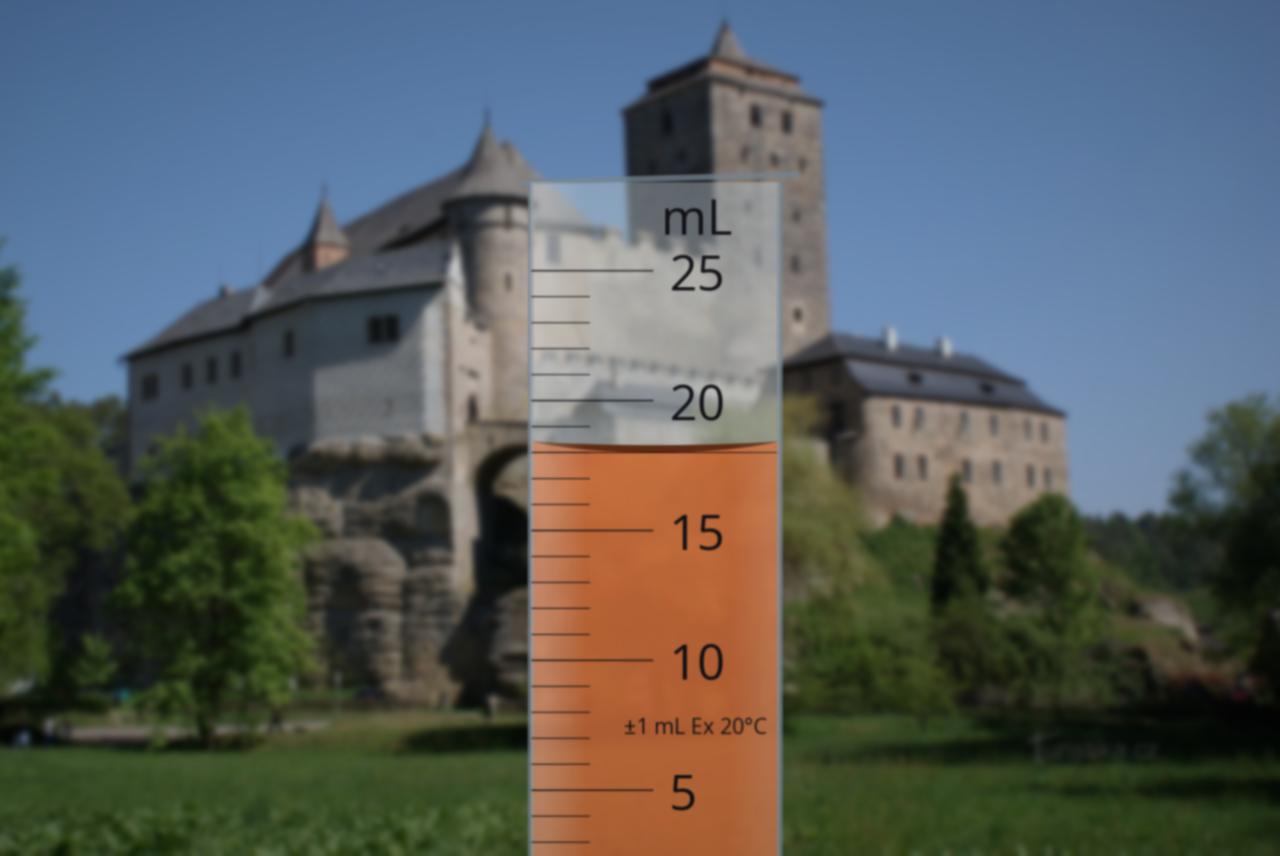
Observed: 18 mL
